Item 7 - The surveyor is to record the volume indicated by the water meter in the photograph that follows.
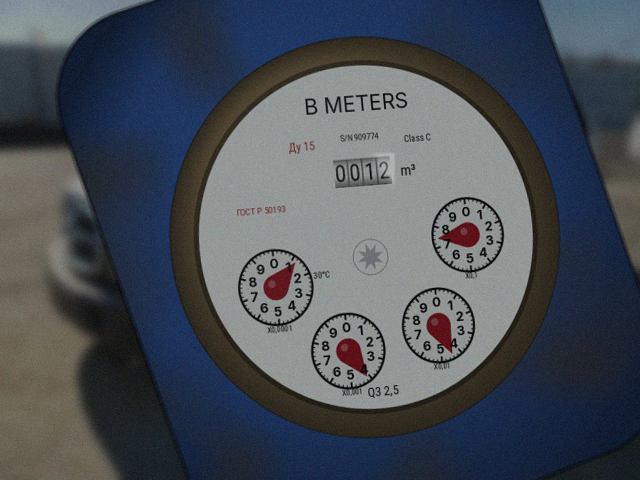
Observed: 12.7441 m³
